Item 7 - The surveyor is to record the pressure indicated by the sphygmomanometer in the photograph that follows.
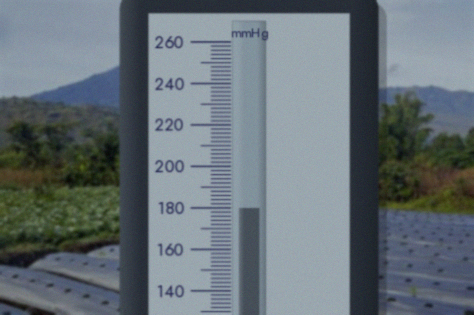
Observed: 180 mmHg
